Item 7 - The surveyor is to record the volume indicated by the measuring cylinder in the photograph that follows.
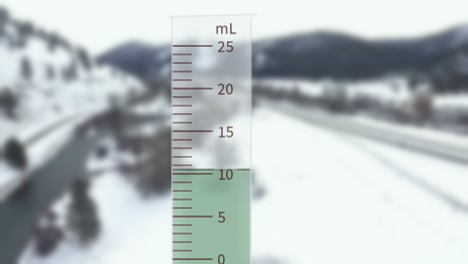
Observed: 10.5 mL
